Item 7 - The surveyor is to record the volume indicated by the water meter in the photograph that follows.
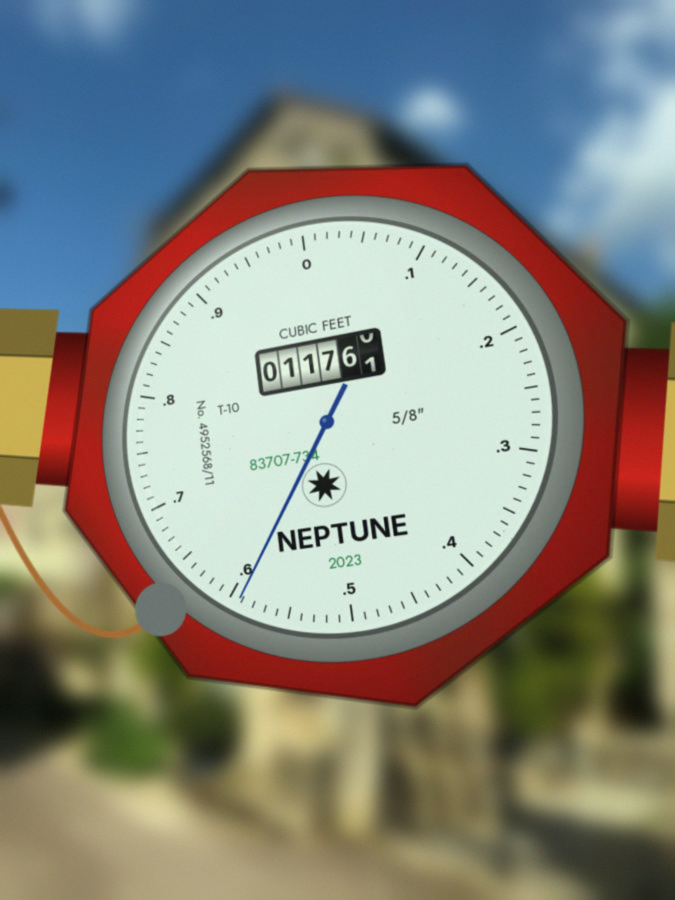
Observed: 11760.59 ft³
